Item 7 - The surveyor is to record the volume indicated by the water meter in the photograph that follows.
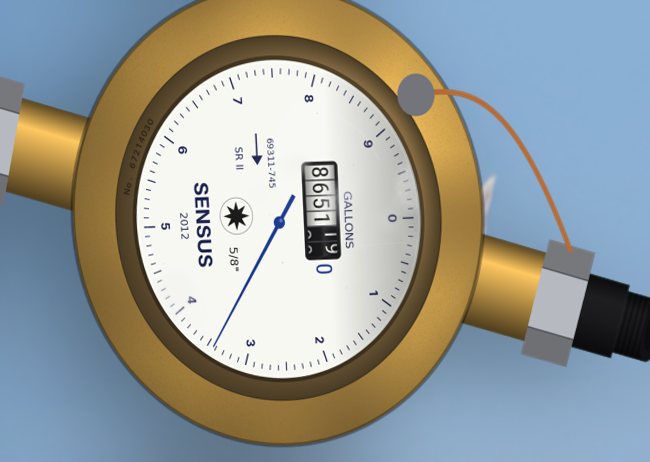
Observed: 8651193.4 gal
